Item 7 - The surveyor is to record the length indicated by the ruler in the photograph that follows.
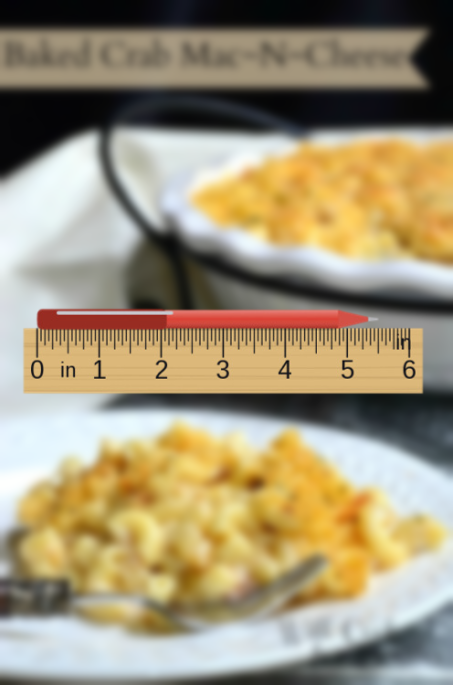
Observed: 5.5 in
